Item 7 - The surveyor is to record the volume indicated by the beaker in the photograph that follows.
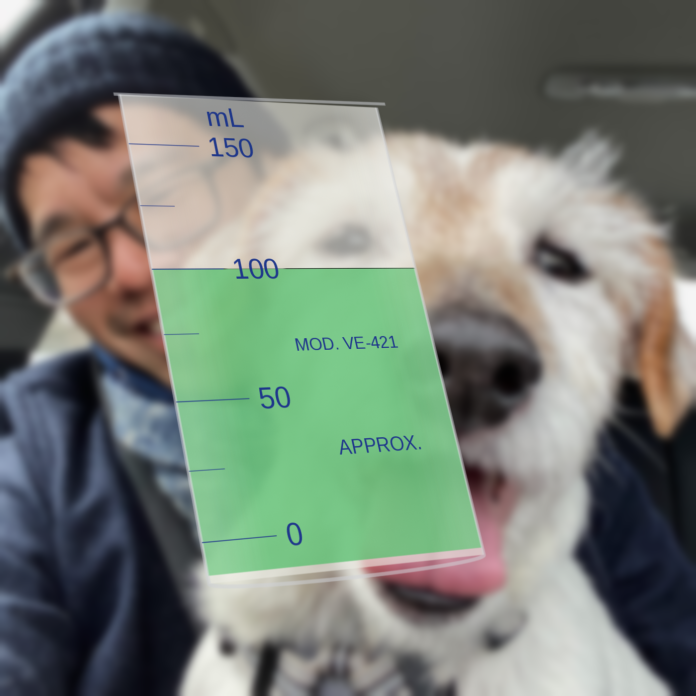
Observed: 100 mL
